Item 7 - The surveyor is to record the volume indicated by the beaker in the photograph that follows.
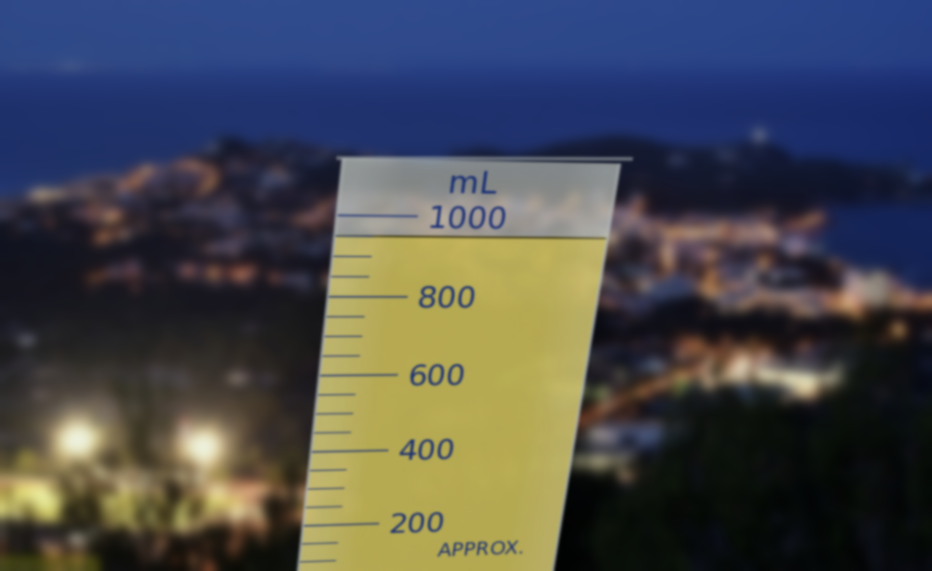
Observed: 950 mL
